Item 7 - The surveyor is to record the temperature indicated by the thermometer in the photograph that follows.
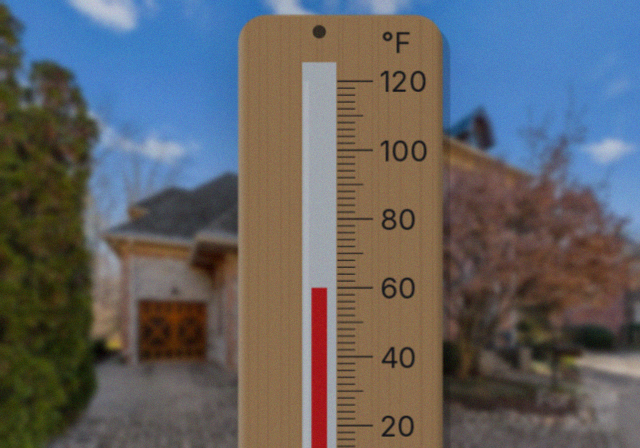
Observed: 60 °F
